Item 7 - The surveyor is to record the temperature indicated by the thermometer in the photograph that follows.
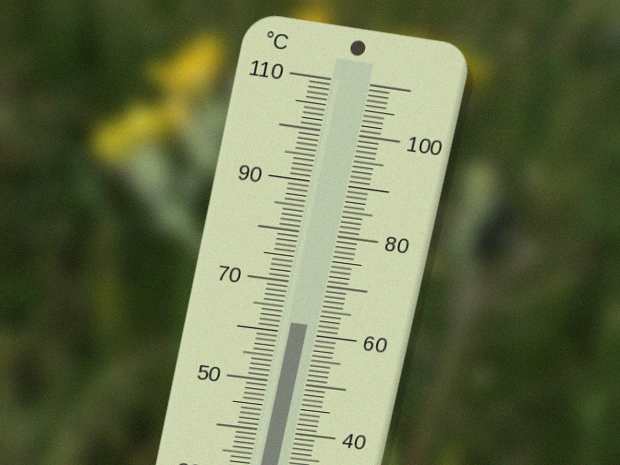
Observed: 62 °C
